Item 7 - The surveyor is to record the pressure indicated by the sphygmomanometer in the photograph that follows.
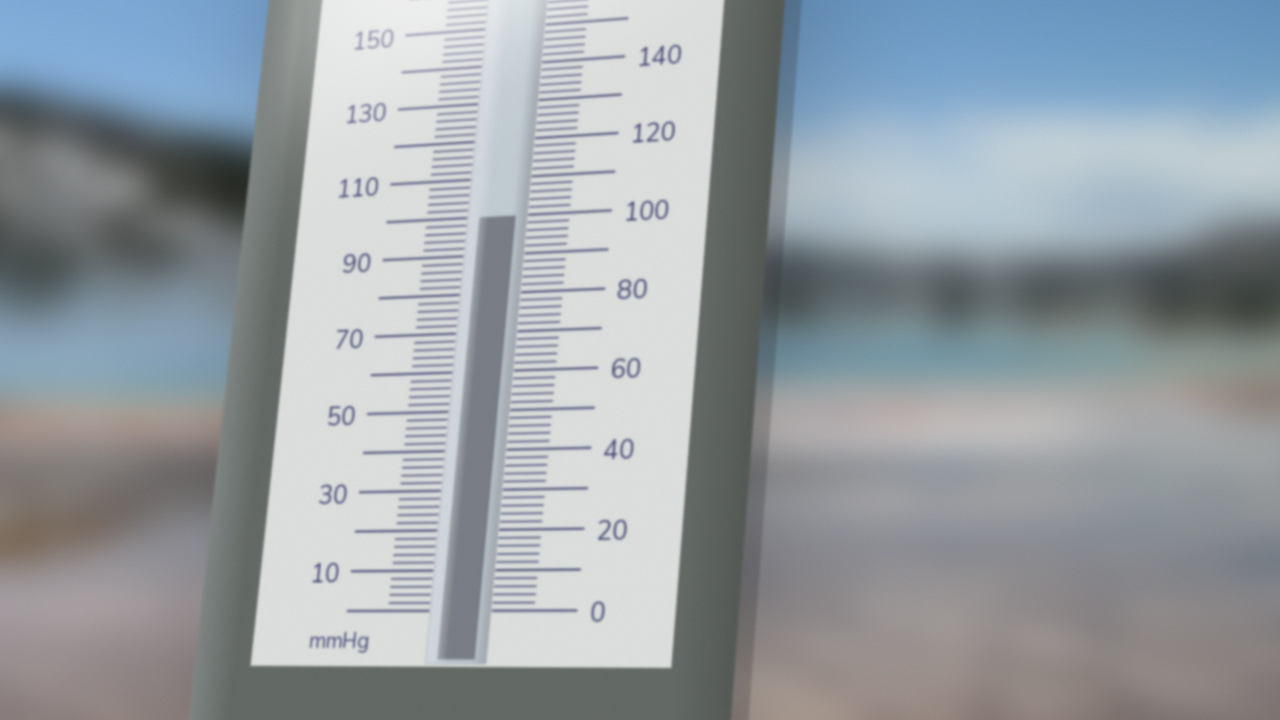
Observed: 100 mmHg
